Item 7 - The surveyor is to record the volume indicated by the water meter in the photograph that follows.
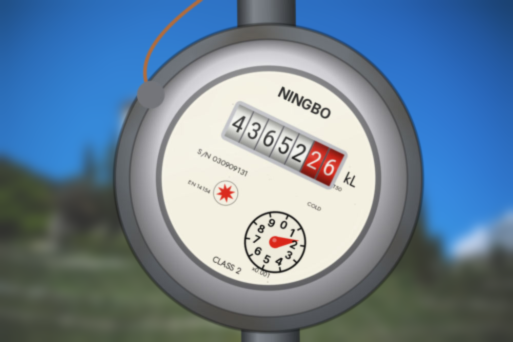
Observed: 43652.261 kL
